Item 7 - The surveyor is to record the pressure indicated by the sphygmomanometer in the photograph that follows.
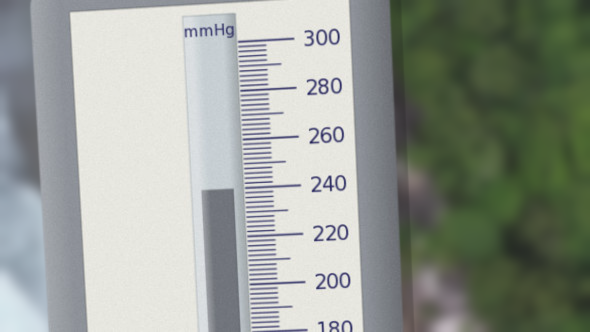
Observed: 240 mmHg
